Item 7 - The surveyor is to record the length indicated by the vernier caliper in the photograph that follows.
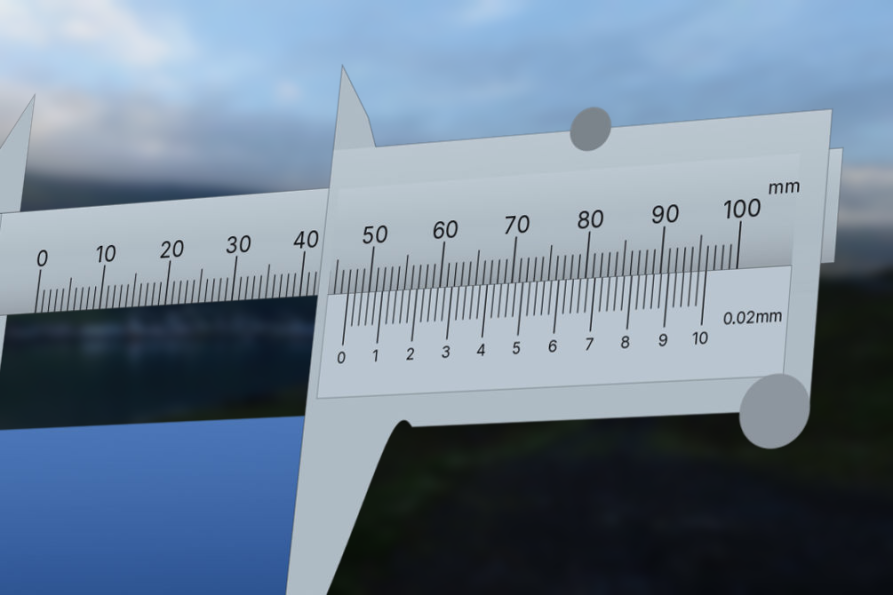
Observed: 47.0 mm
